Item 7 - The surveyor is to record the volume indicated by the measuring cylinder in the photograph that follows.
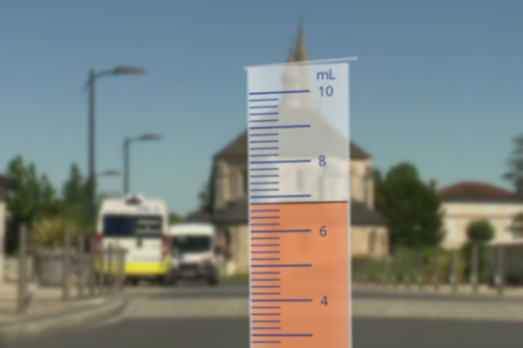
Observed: 6.8 mL
